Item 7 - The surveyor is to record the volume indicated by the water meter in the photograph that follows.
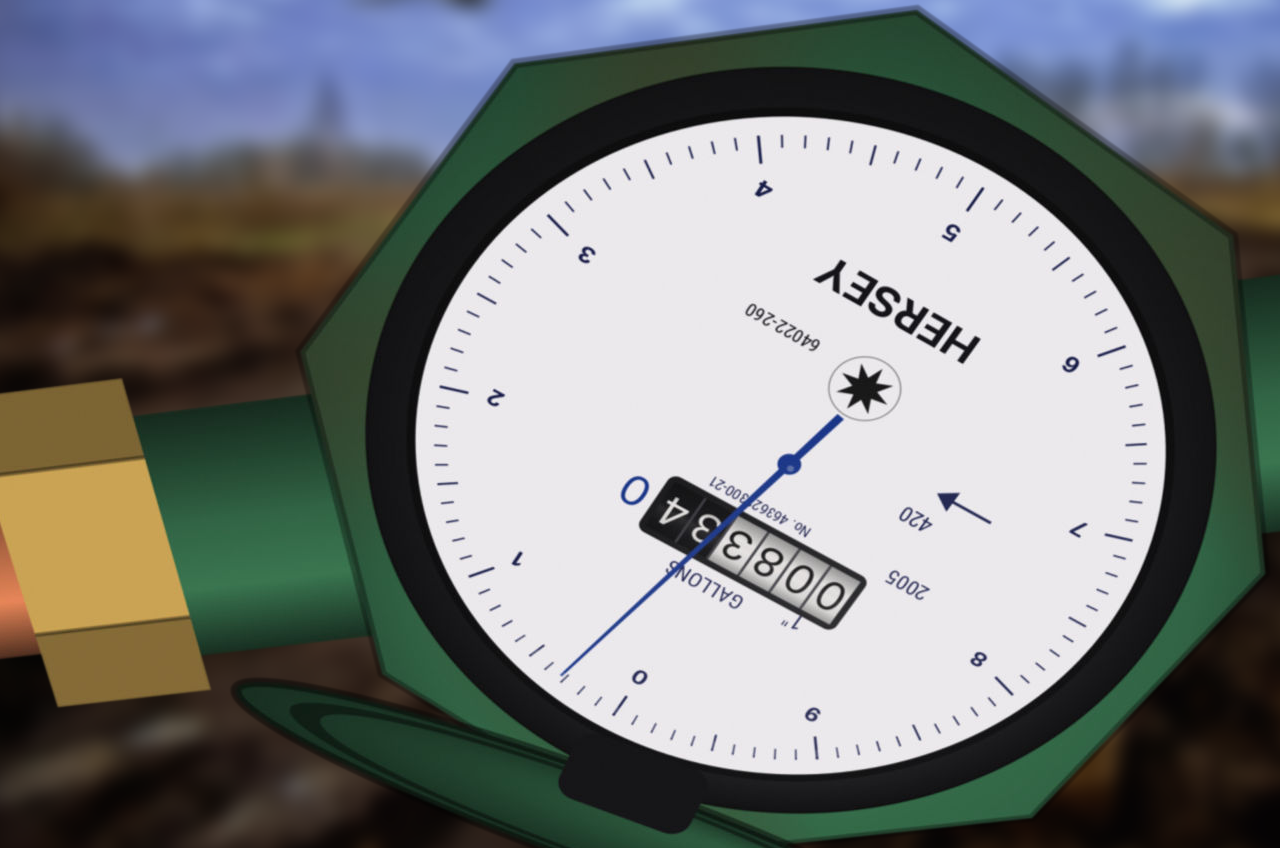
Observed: 83340.3 gal
